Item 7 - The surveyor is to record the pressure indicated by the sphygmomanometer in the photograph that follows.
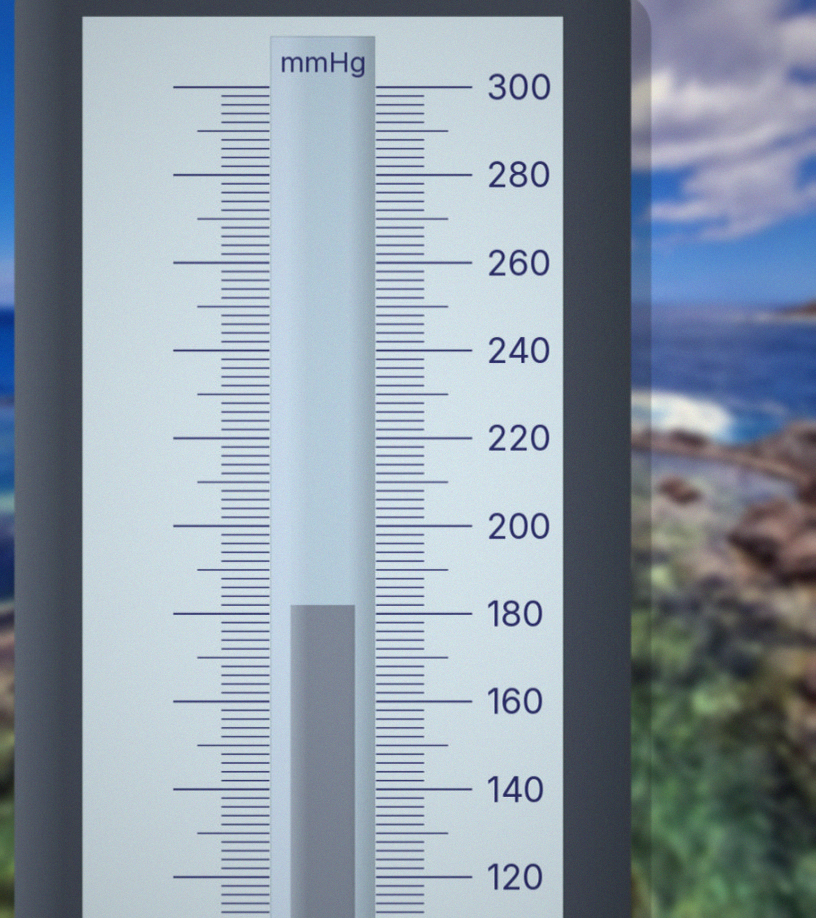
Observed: 182 mmHg
